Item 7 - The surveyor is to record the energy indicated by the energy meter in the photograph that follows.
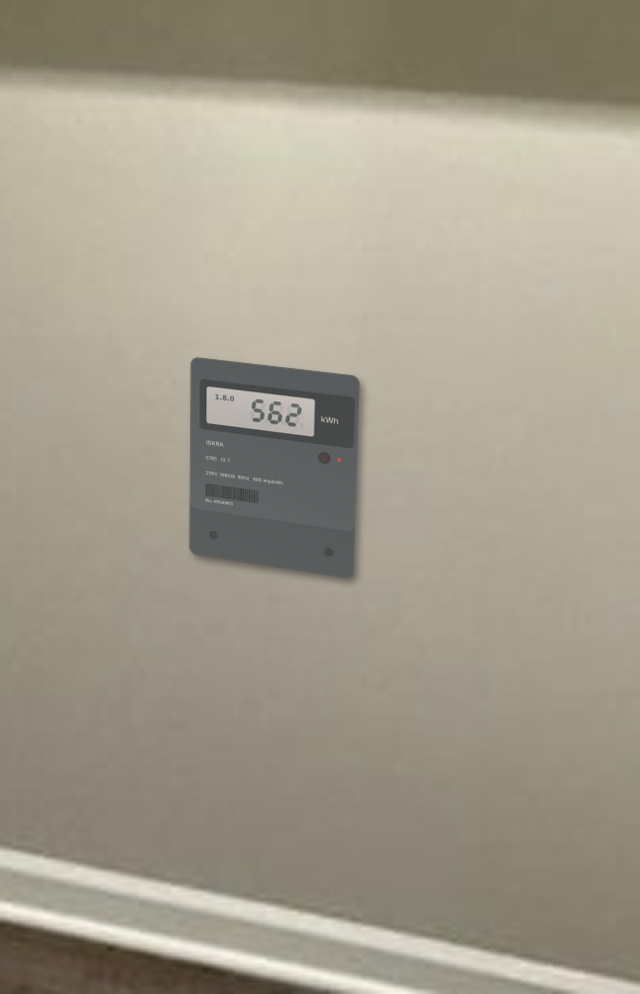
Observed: 562 kWh
